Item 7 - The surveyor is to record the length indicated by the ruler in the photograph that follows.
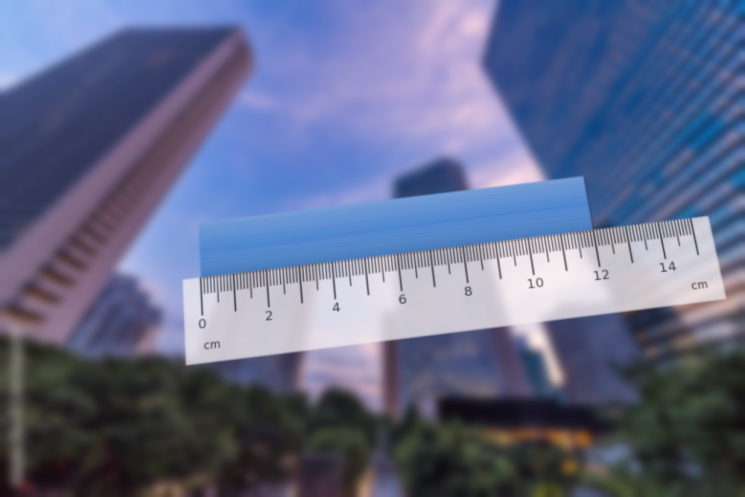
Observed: 12 cm
